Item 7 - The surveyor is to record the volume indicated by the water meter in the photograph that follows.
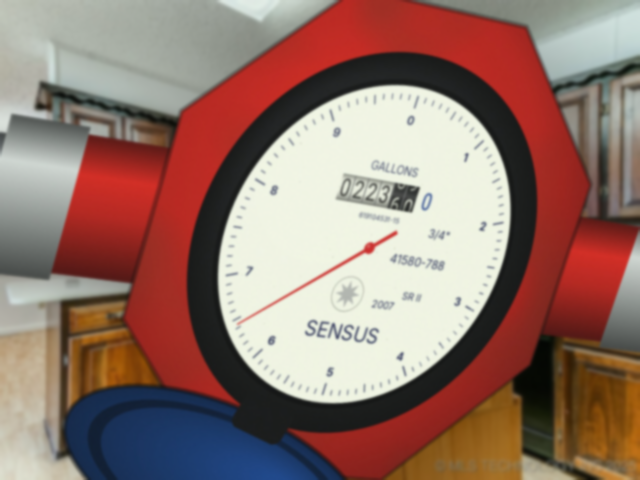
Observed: 223596.4 gal
